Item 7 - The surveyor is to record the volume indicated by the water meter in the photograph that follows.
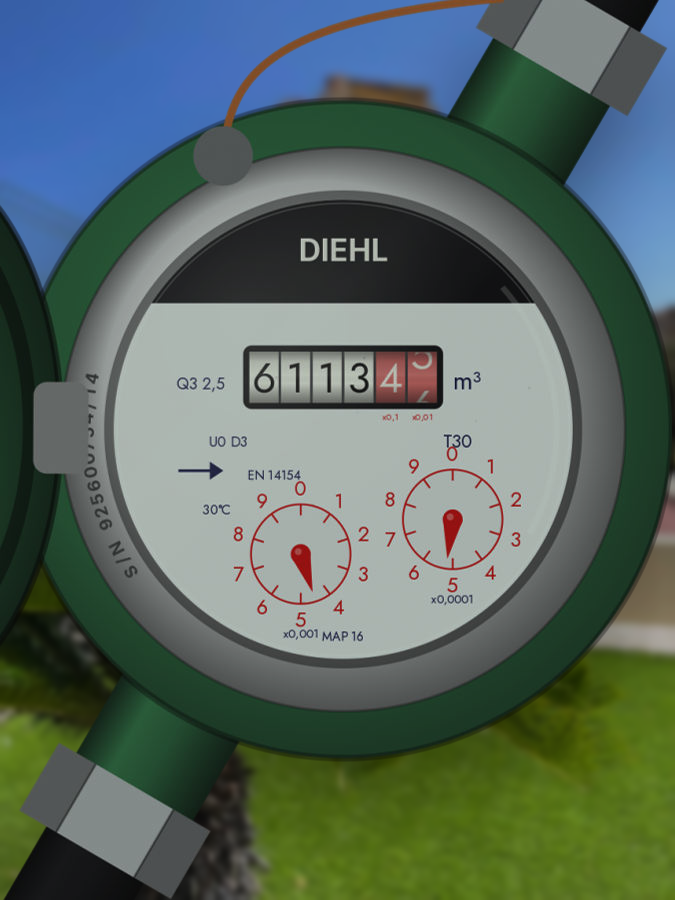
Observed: 6113.4545 m³
